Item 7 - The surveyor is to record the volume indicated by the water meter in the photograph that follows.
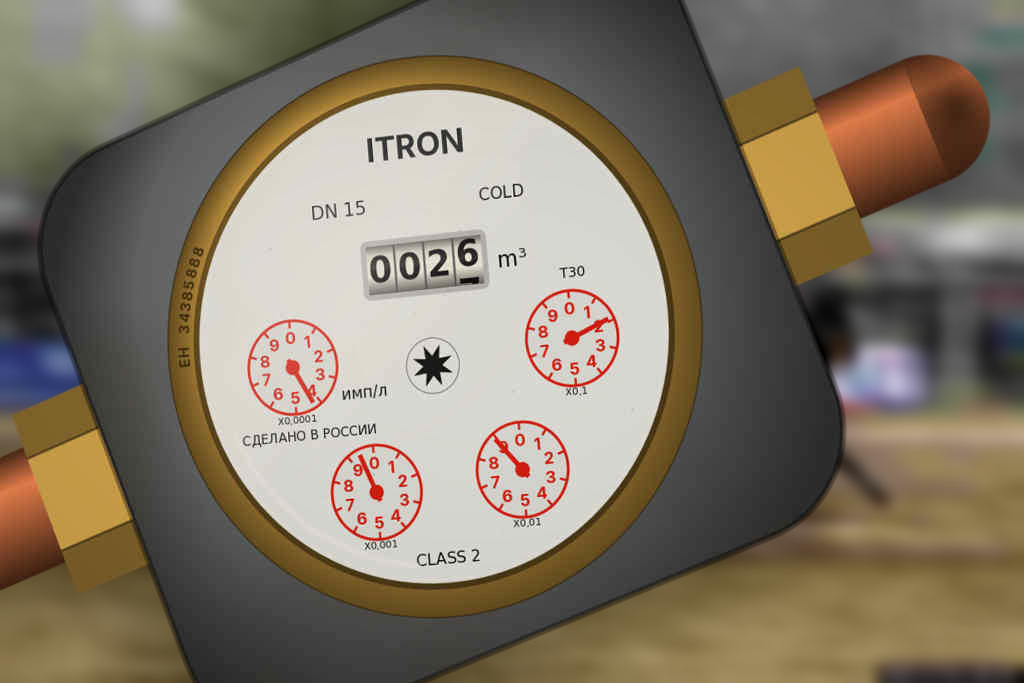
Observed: 26.1894 m³
